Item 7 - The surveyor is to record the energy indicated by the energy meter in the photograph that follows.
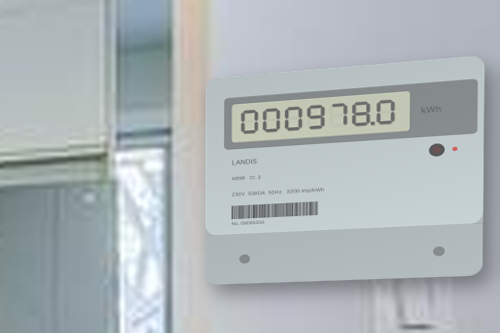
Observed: 978.0 kWh
